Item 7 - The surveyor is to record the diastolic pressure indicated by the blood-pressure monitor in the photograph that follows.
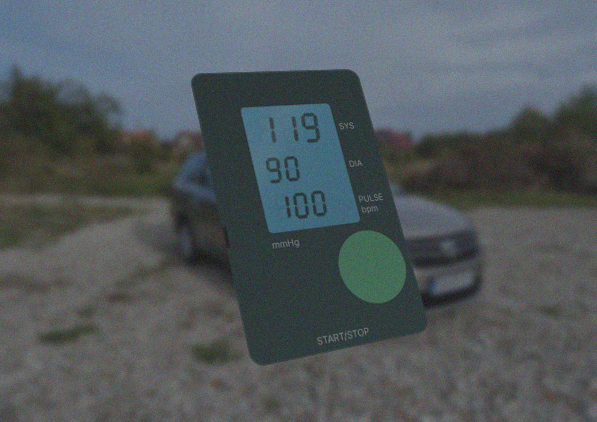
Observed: 90 mmHg
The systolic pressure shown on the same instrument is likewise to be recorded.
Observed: 119 mmHg
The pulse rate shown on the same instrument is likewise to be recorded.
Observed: 100 bpm
